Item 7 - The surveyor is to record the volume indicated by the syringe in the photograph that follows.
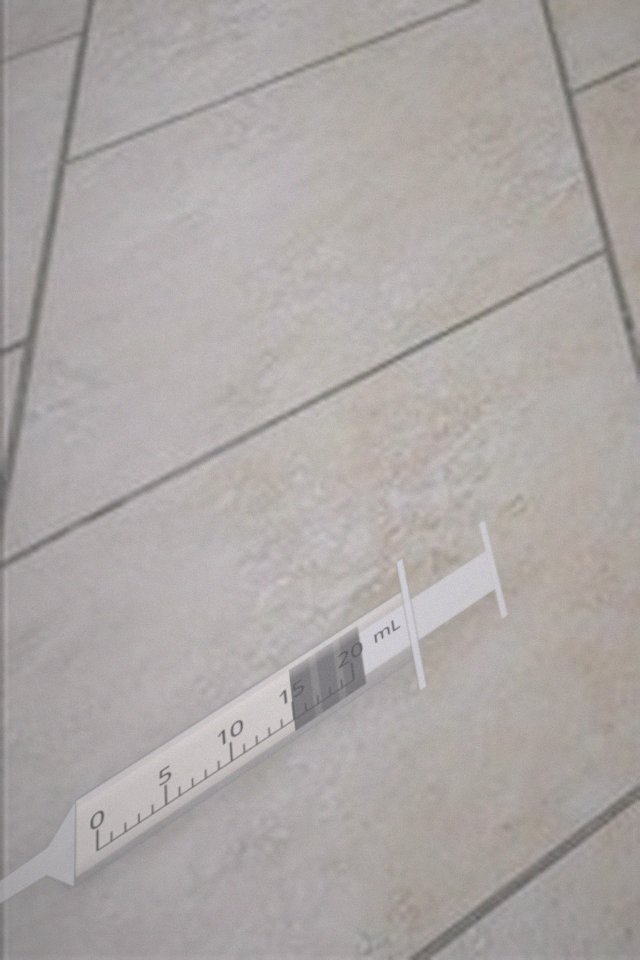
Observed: 15 mL
